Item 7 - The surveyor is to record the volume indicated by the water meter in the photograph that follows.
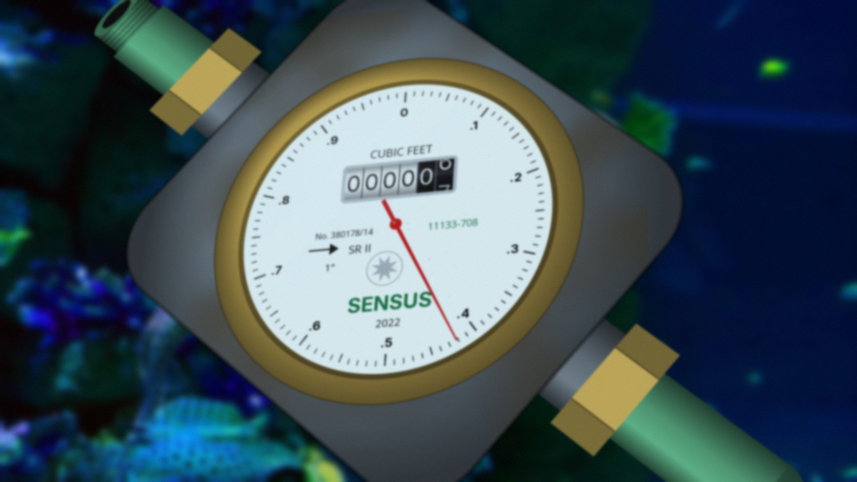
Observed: 6.42 ft³
